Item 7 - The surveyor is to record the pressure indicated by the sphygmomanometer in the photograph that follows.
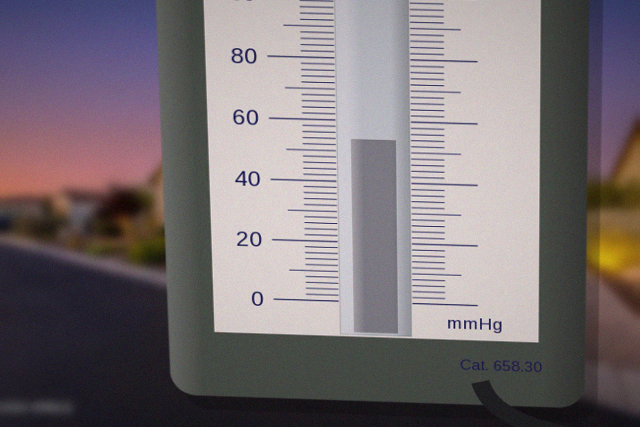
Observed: 54 mmHg
